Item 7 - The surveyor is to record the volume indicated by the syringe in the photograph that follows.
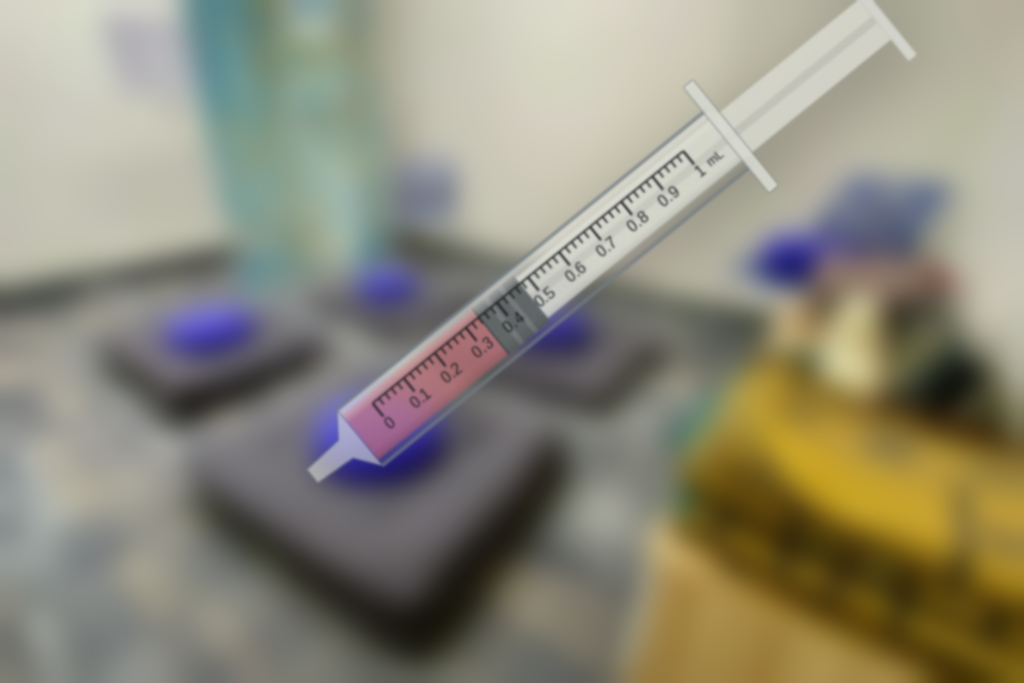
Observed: 0.34 mL
